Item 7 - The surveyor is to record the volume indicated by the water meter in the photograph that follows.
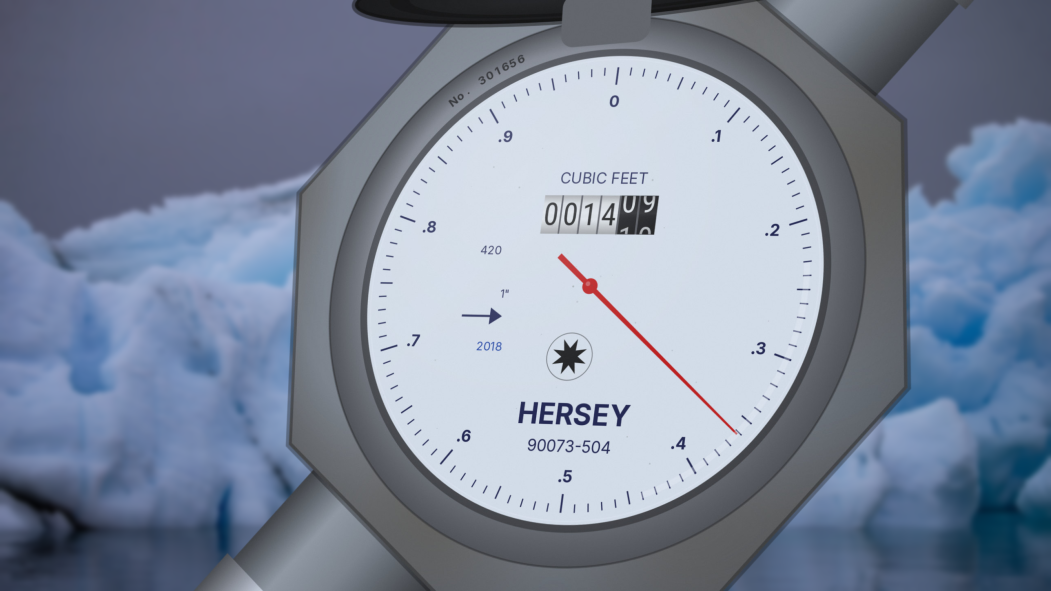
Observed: 1409.36 ft³
